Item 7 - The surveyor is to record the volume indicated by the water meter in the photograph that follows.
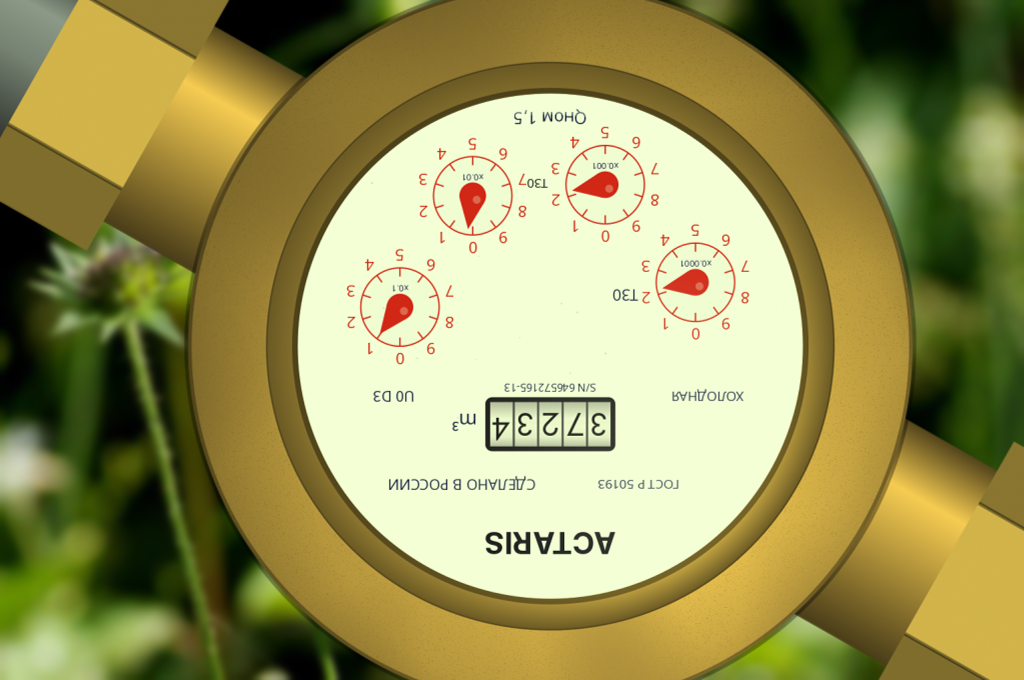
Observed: 37234.1022 m³
